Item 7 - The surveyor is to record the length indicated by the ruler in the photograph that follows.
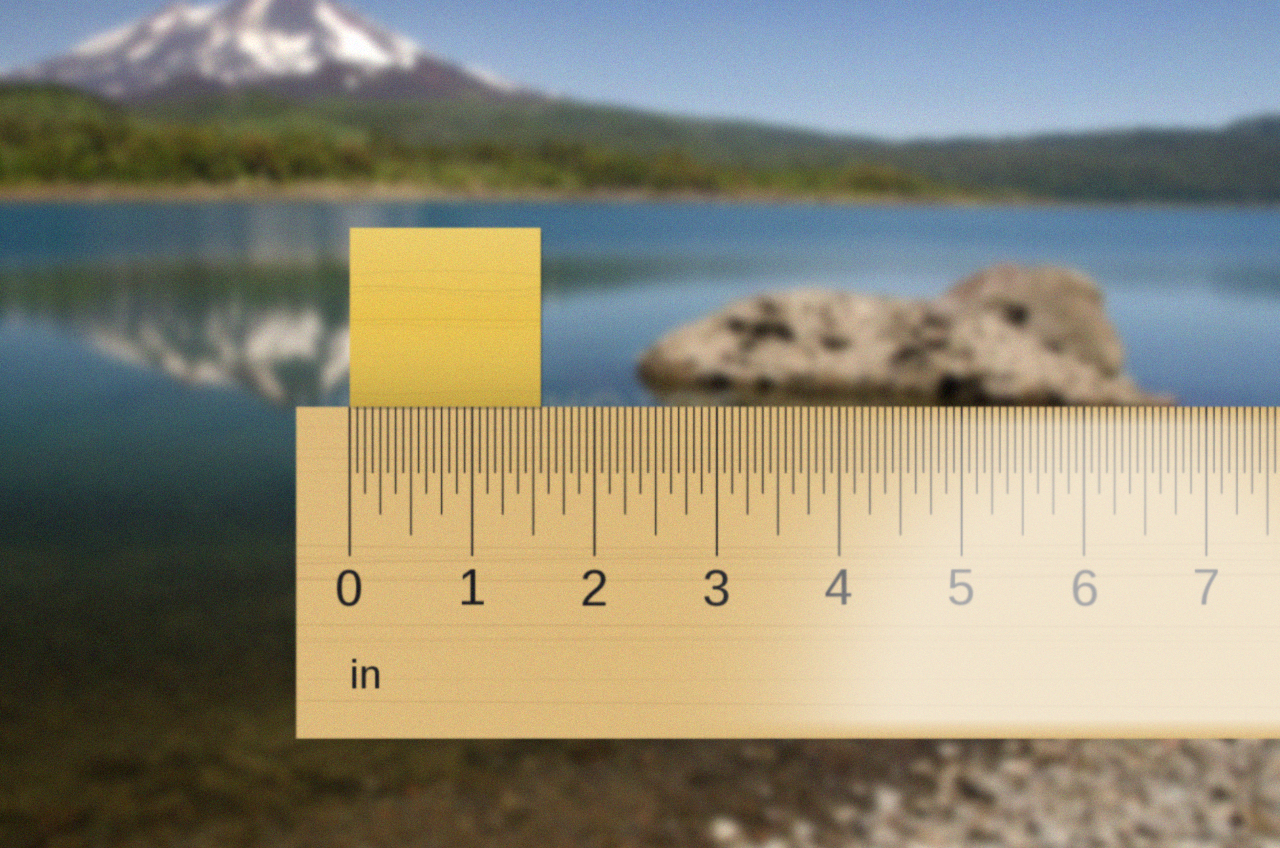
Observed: 1.5625 in
